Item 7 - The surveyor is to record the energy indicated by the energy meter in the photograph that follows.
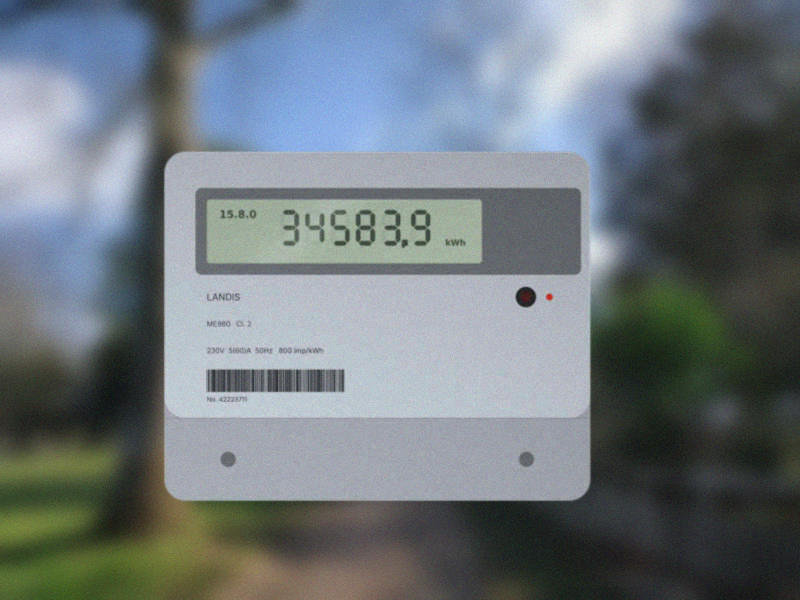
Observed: 34583.9 kWh
